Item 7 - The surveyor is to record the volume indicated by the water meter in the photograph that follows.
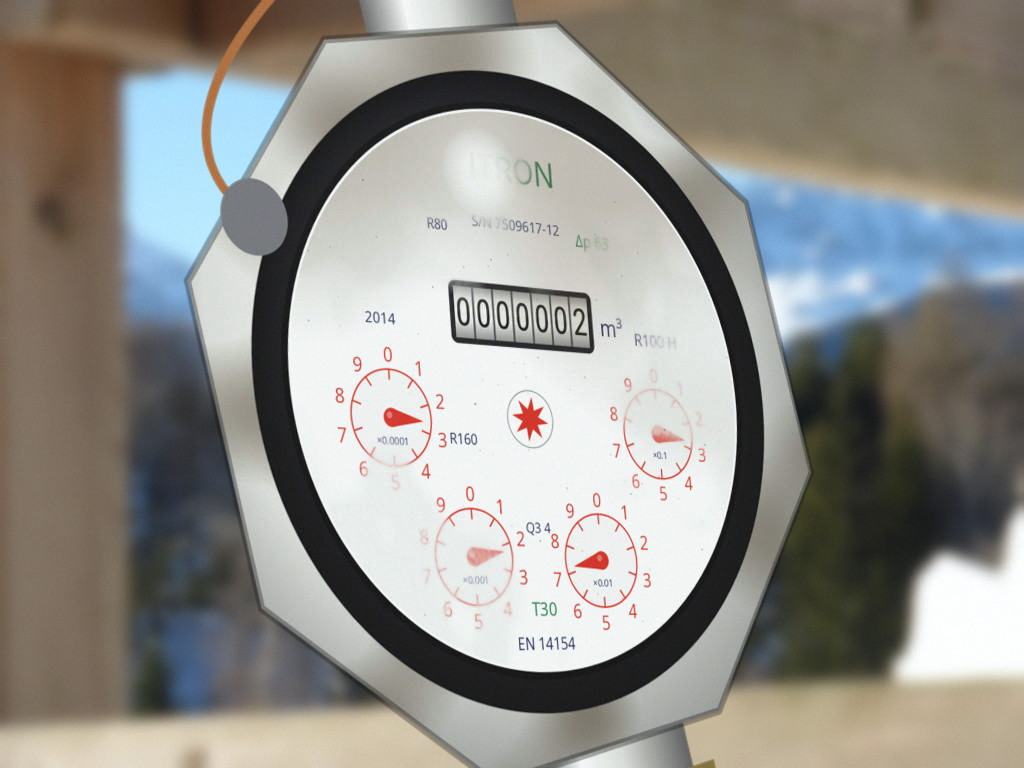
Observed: 2.2722 m³
